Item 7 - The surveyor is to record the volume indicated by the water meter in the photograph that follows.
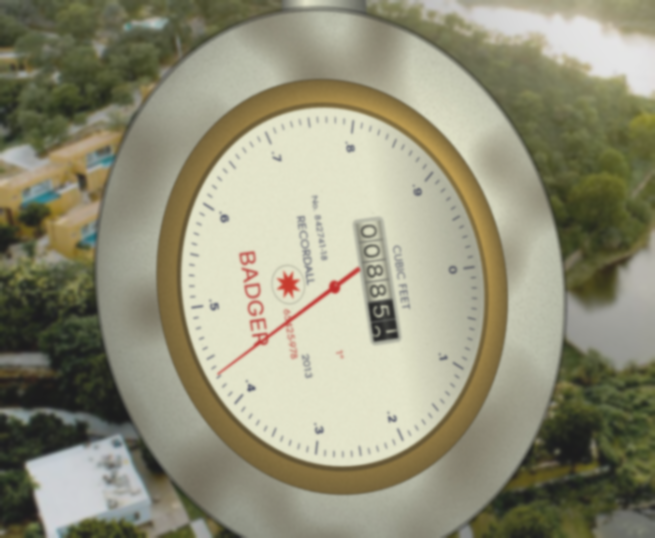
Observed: 8851.43 ft³
